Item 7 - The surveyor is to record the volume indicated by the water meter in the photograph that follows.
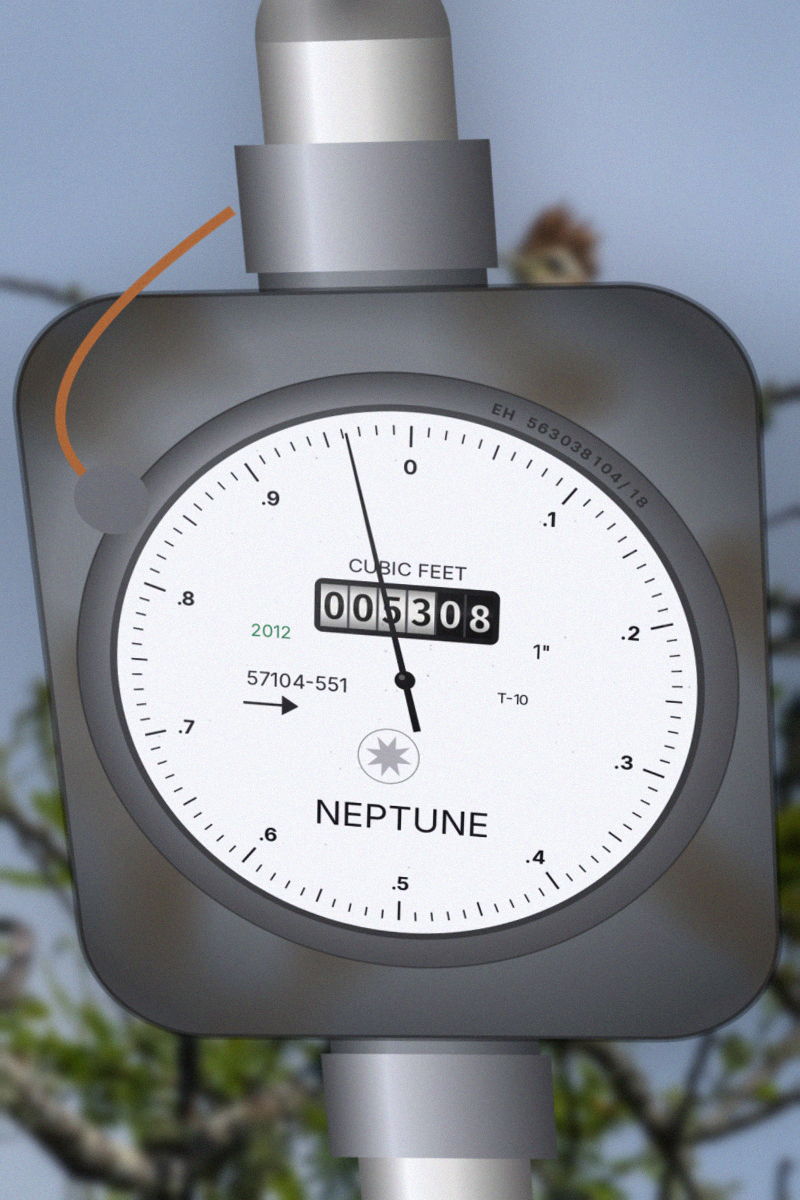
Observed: 5307.96 ft³
